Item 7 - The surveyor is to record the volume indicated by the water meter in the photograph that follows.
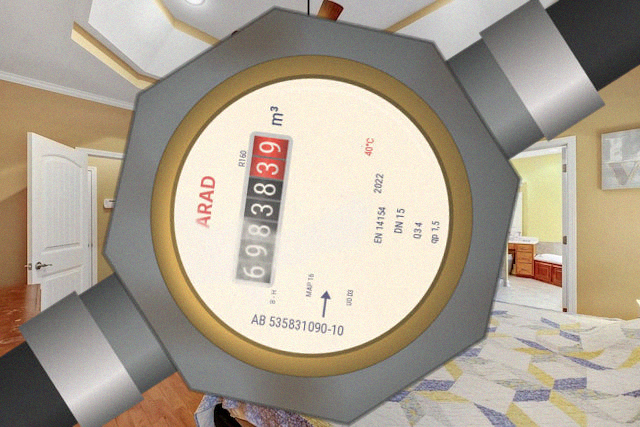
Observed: 69838.39 m³
